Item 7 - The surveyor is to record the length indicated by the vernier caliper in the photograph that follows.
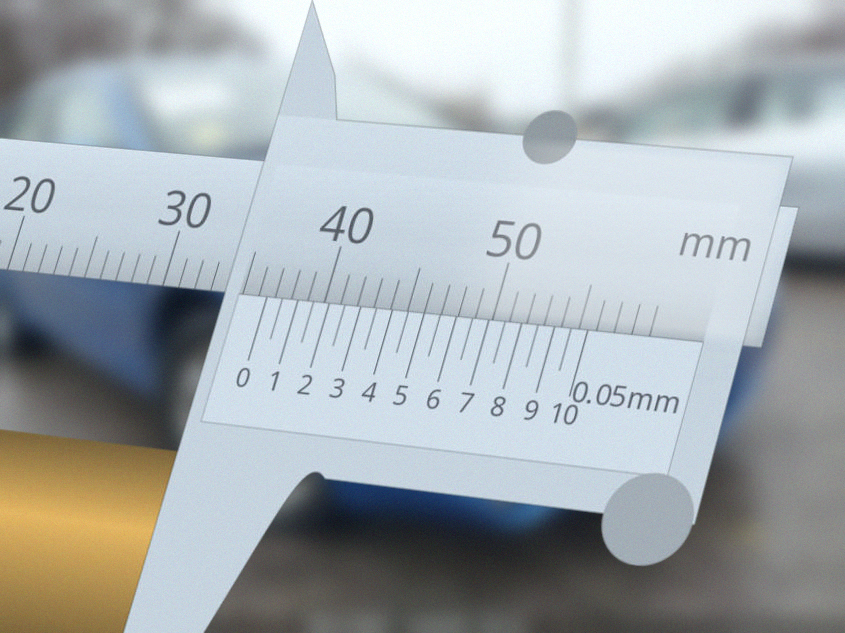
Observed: 36.5 mm
